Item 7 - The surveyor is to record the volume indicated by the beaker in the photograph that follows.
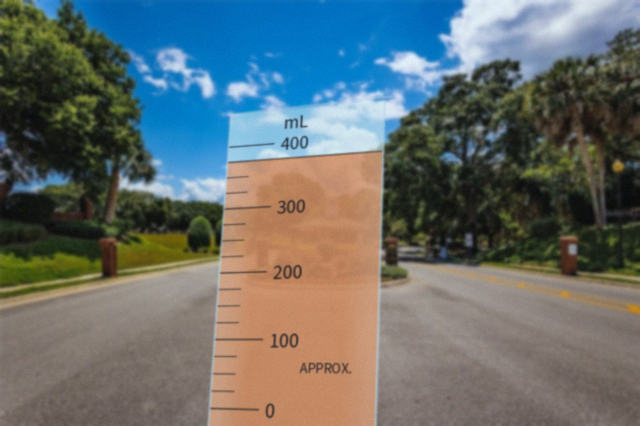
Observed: 375 mL
